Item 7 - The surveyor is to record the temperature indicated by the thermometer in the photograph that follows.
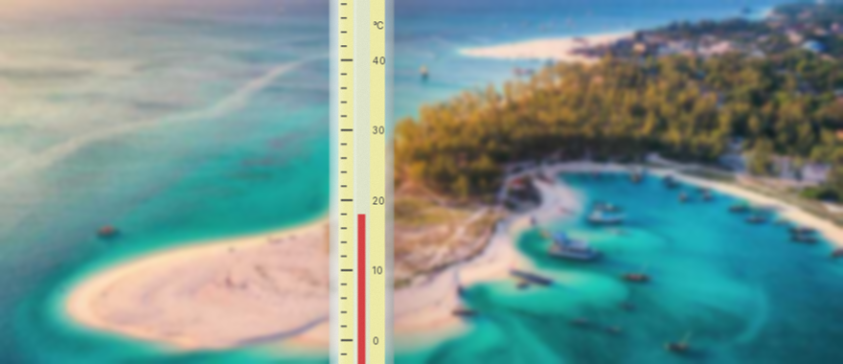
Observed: 18 °C
